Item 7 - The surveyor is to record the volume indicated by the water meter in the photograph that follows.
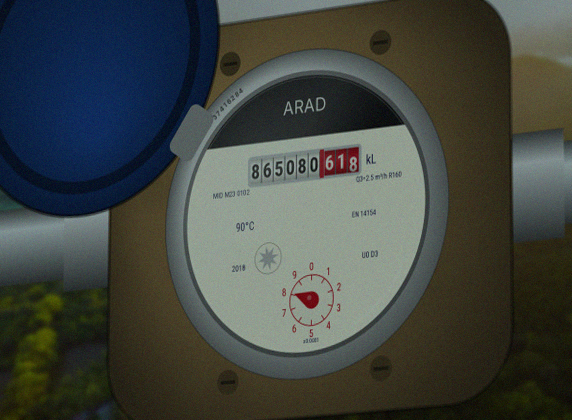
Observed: 865080.6178 kL
